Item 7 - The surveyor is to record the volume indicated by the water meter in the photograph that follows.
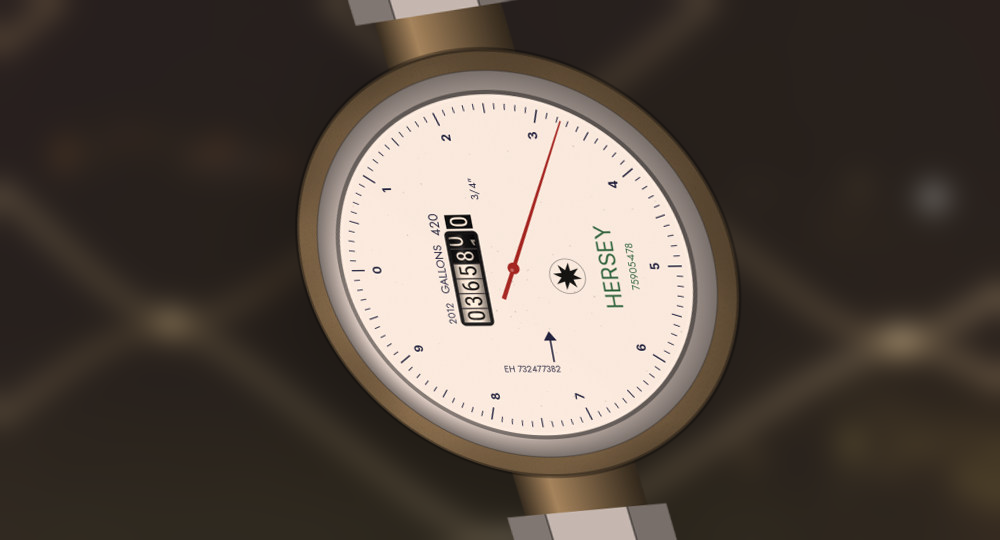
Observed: 365803.2 gal
